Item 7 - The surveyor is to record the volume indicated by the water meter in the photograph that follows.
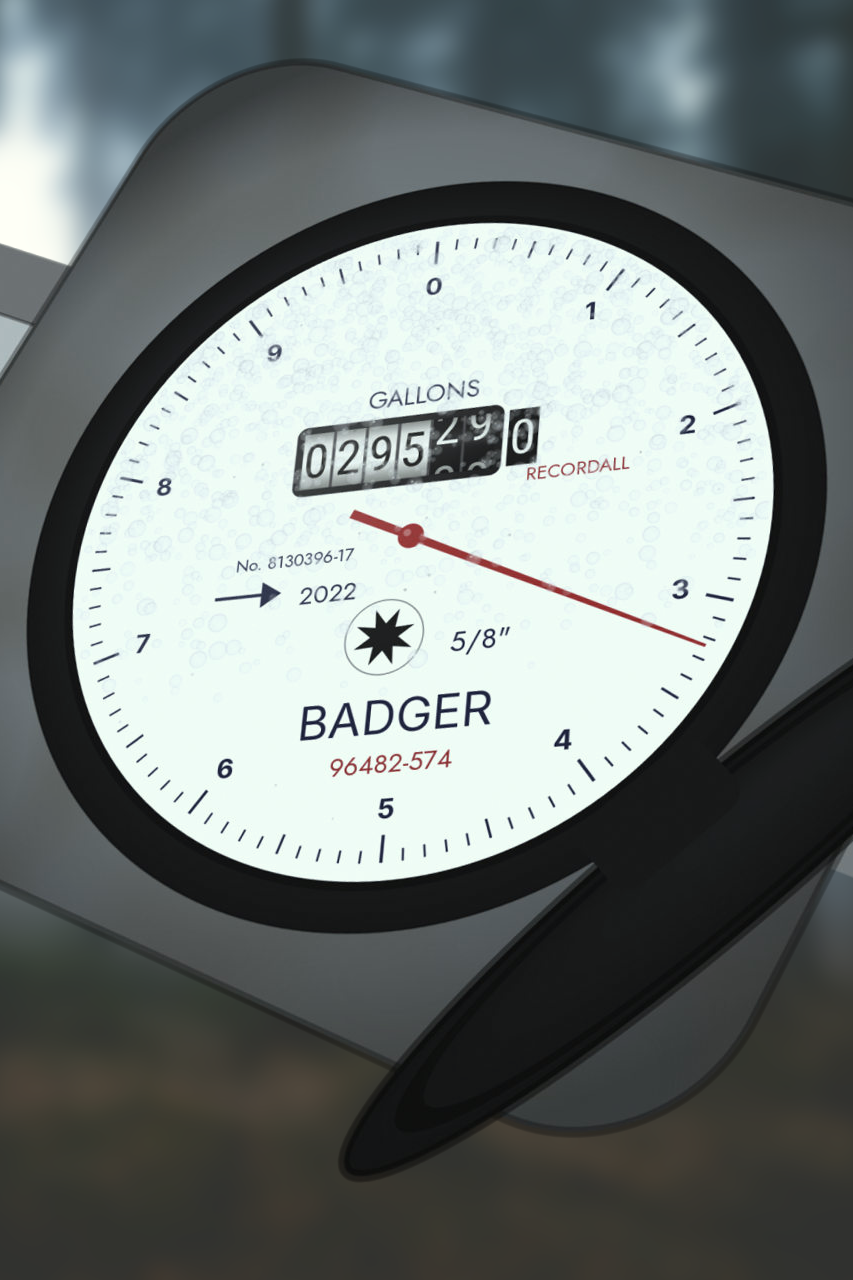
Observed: 295293.2 gal
